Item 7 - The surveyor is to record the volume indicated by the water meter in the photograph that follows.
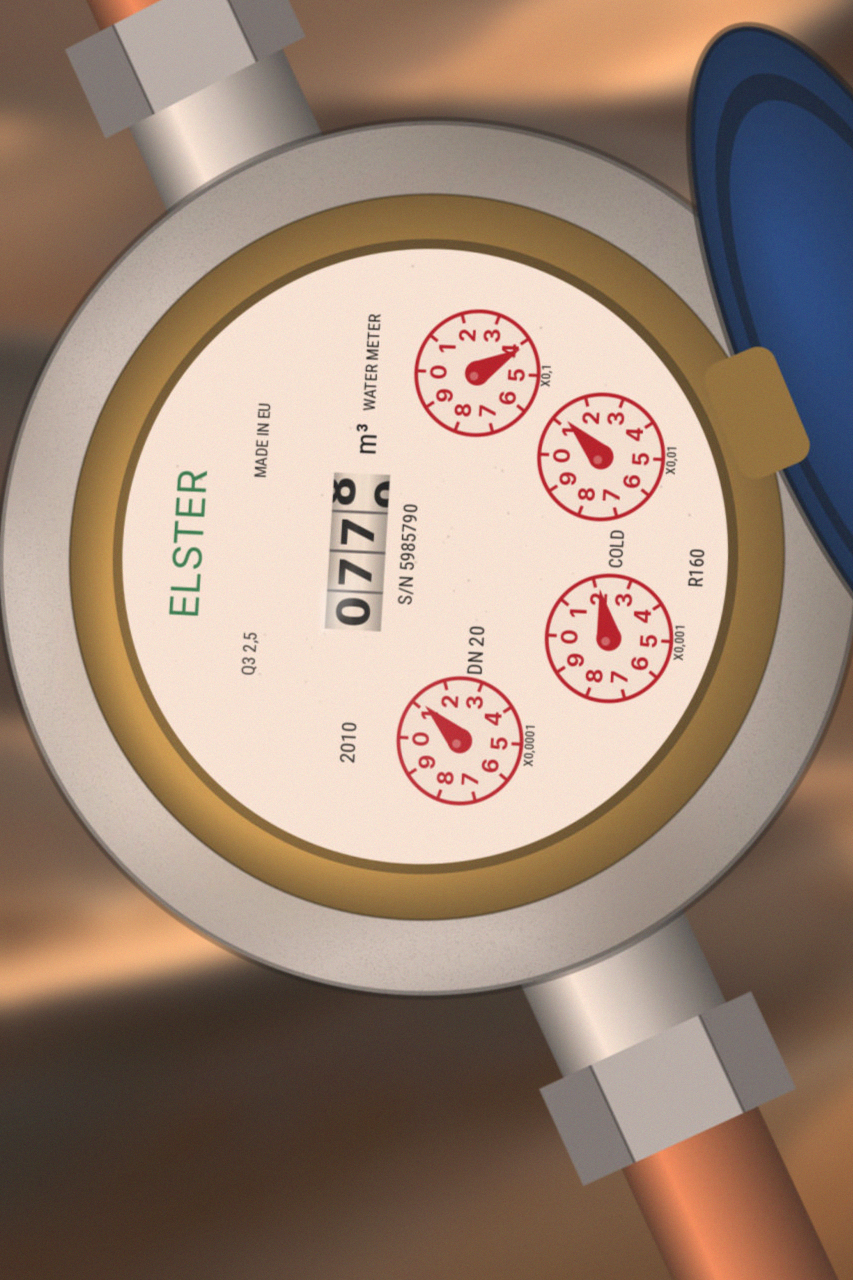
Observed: 778.4121 m³
